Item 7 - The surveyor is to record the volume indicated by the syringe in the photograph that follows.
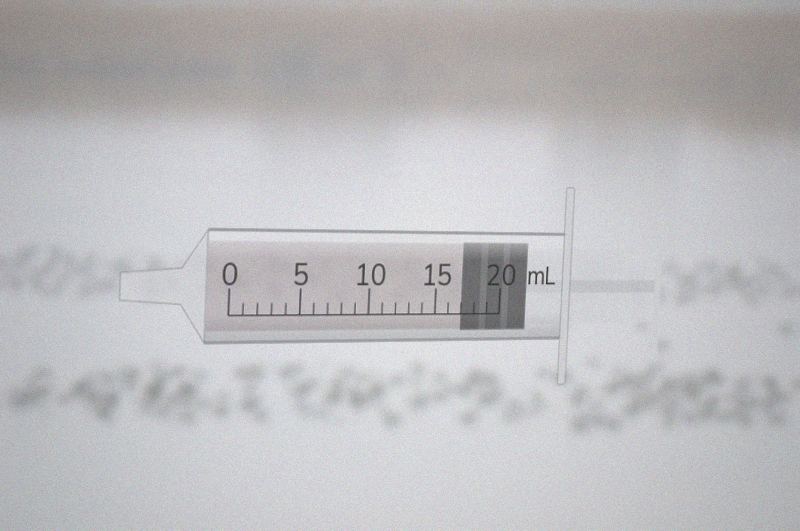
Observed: 17 mL
